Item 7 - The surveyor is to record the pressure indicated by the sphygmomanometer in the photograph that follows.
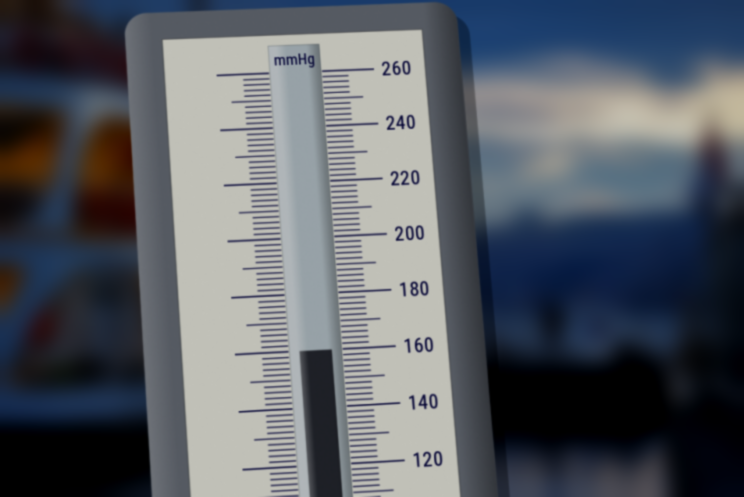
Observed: 160 mmHg
